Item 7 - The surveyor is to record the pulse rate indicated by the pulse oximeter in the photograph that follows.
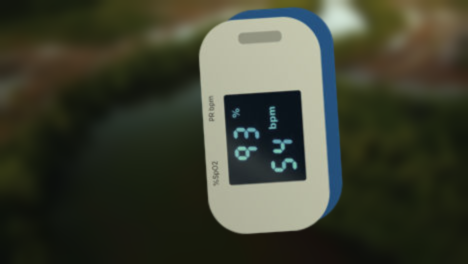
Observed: 54 bpm
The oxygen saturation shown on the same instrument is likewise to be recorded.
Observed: 93 %
